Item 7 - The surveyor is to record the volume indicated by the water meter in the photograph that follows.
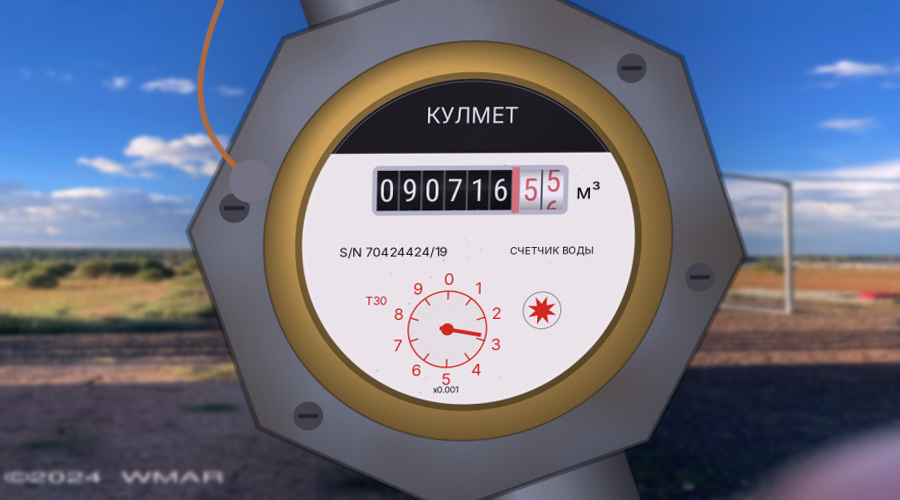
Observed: 90716.552 m³
